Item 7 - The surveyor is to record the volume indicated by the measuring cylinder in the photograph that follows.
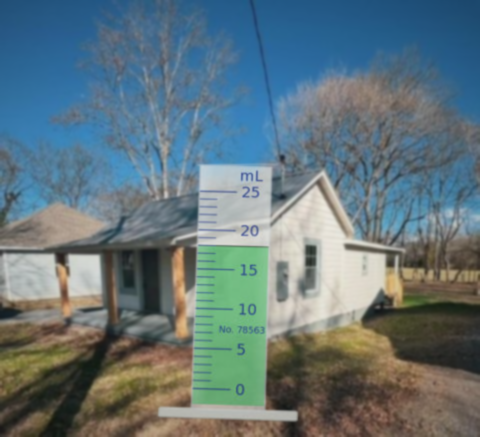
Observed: 18 mL
